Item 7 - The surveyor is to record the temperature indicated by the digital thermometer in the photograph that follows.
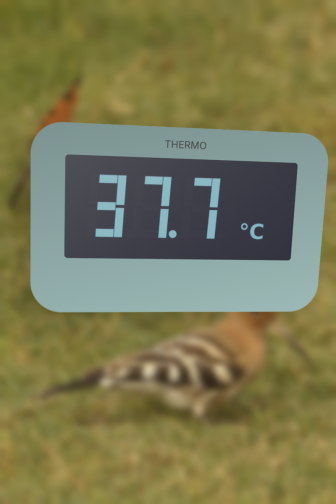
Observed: 37.7 °C
